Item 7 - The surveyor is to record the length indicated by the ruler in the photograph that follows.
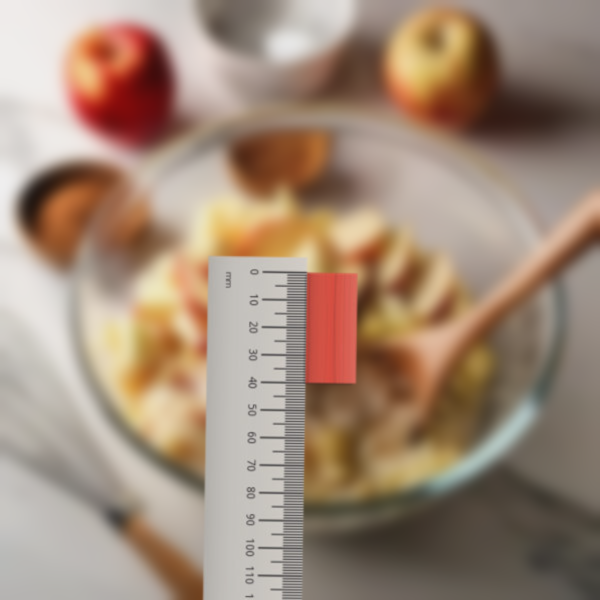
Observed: 40 mm
